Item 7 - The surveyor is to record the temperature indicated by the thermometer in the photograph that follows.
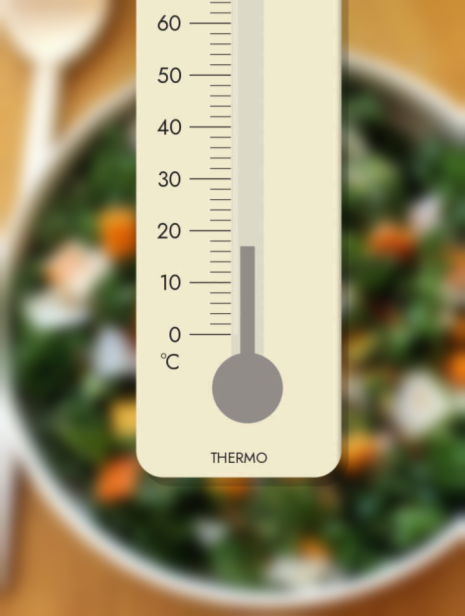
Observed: 17 °C
